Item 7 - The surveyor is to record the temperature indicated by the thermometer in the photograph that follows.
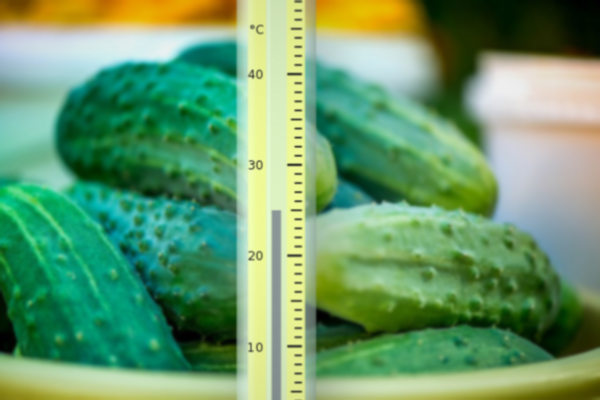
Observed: 25 °C
